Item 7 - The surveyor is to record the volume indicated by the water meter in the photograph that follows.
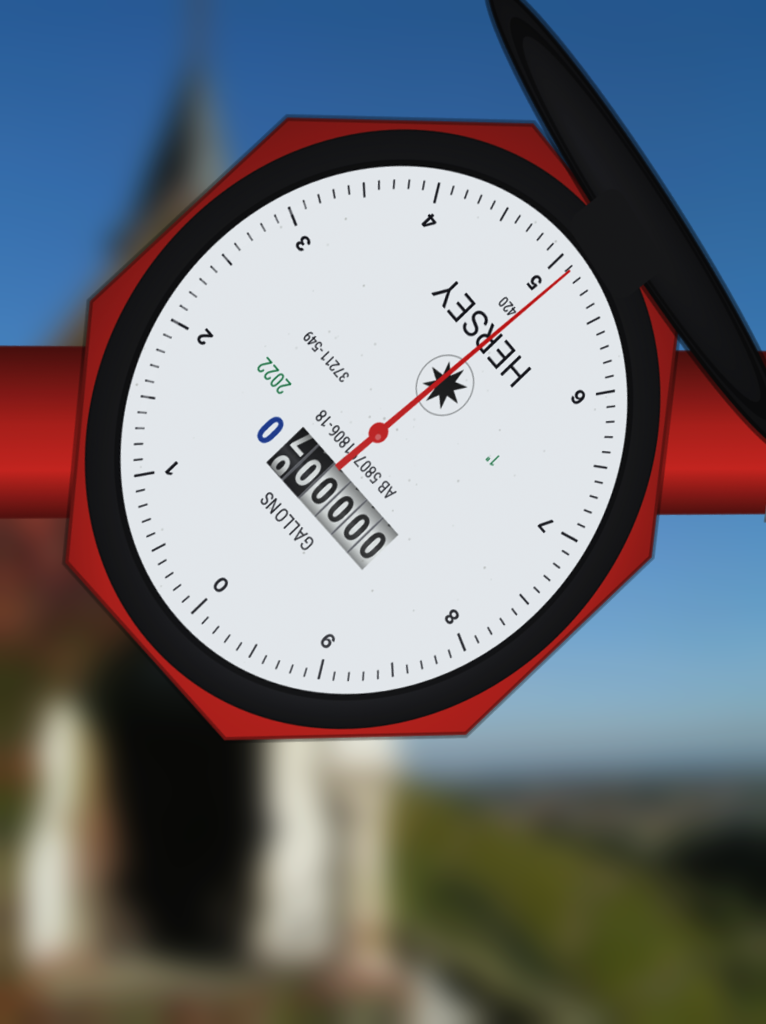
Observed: 65.1 gal
